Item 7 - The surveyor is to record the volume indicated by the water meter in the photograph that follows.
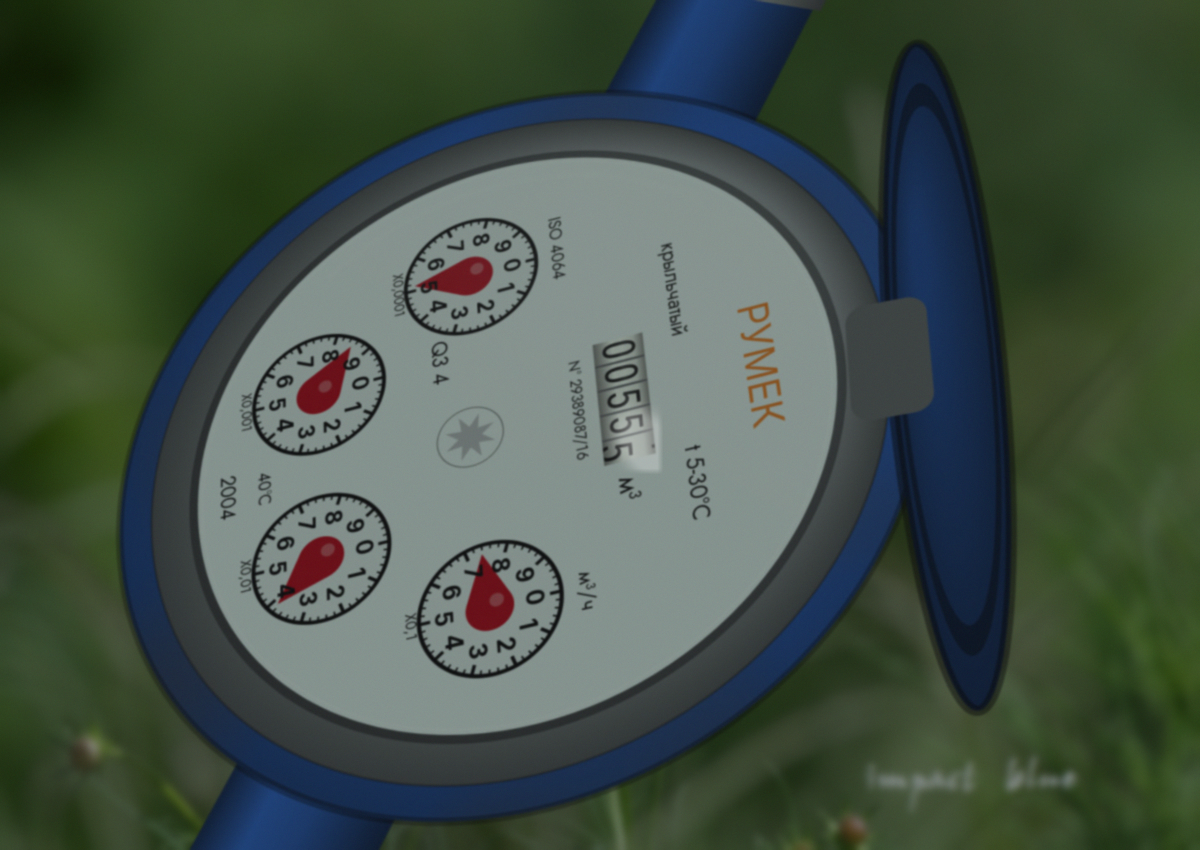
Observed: 554.7385 m³
